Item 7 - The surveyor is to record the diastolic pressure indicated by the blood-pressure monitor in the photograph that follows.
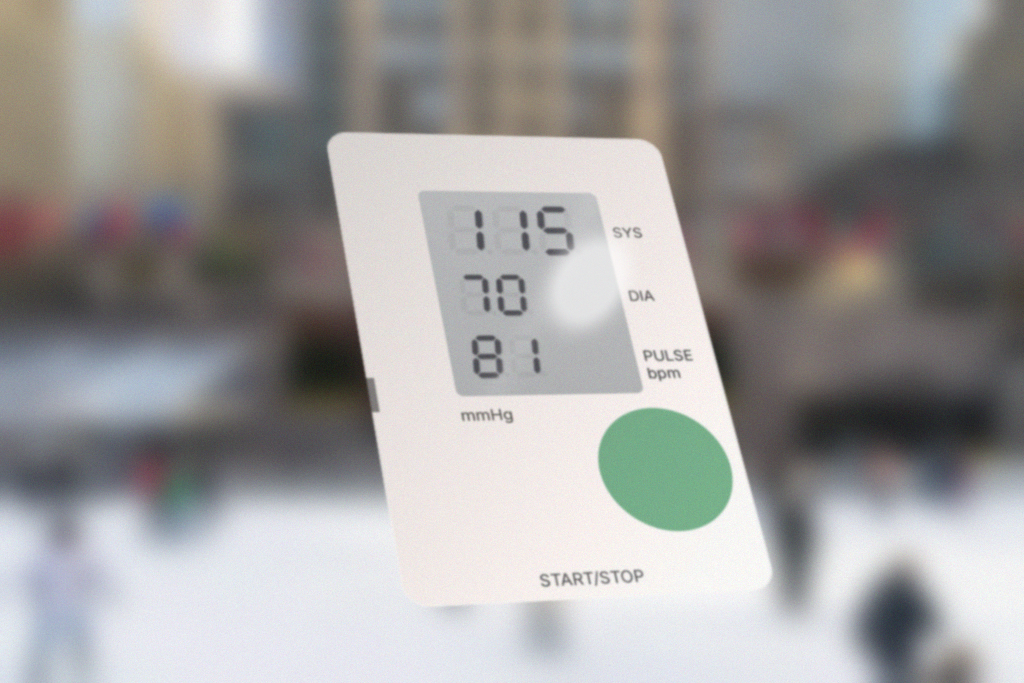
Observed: 70 mmHg
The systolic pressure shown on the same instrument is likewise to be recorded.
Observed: 115 mmHg
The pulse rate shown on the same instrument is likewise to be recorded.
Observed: 81 bpm
